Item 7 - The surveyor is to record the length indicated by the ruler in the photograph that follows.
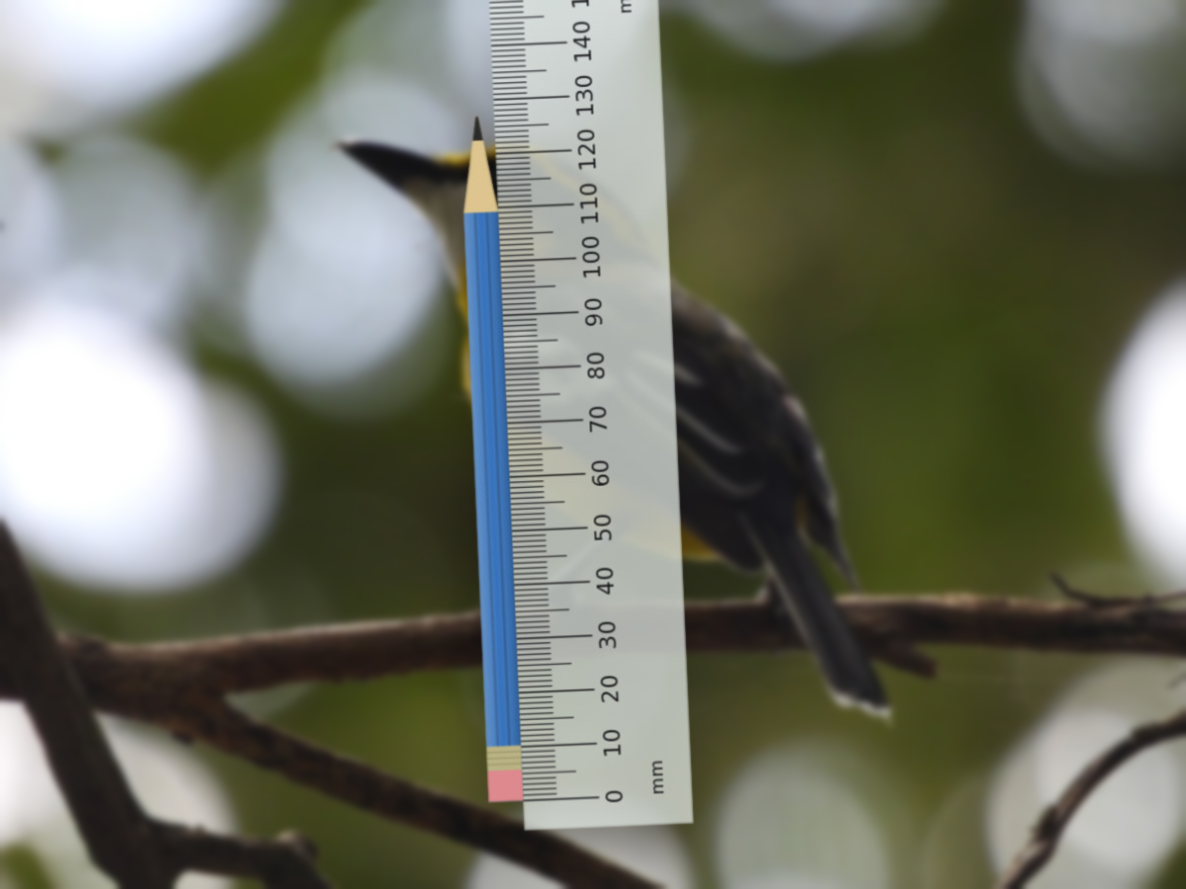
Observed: 127 mm
